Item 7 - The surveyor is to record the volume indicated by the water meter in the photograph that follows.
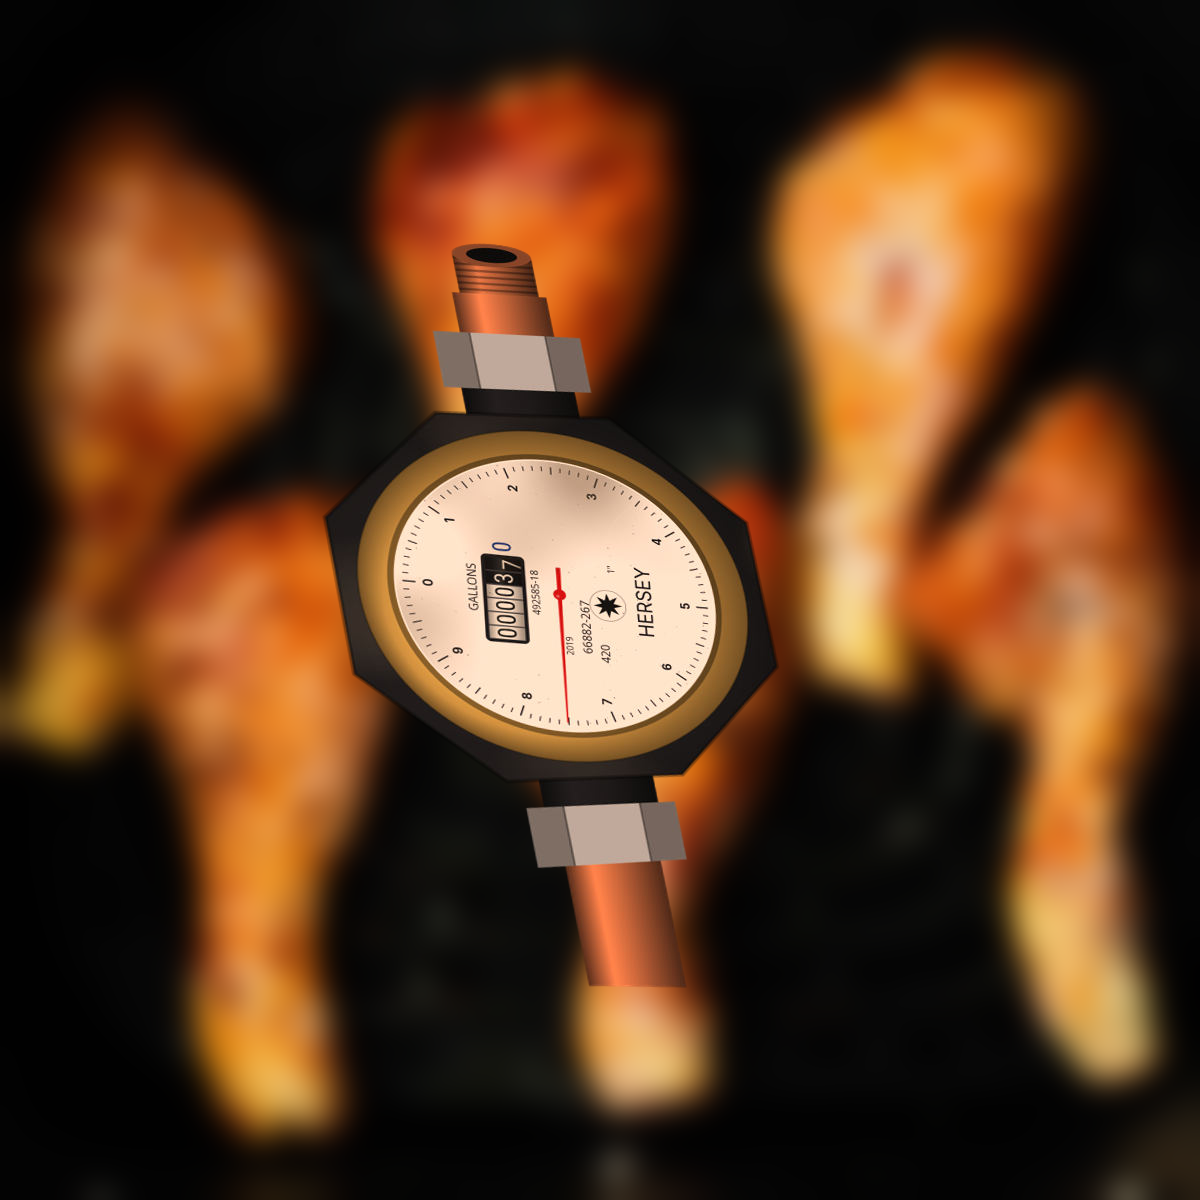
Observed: 367.5 gal
